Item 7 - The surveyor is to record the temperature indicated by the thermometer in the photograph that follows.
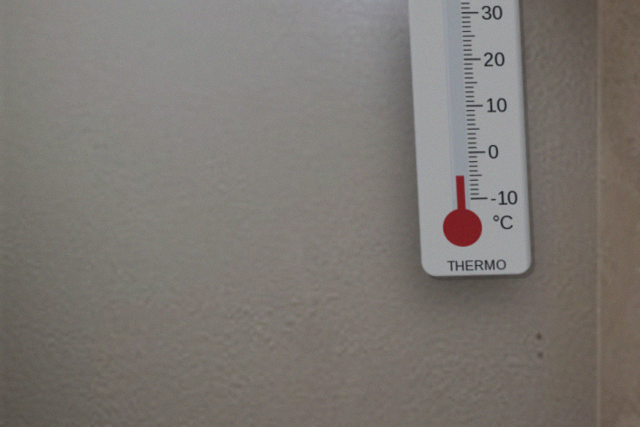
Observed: -5 °C
